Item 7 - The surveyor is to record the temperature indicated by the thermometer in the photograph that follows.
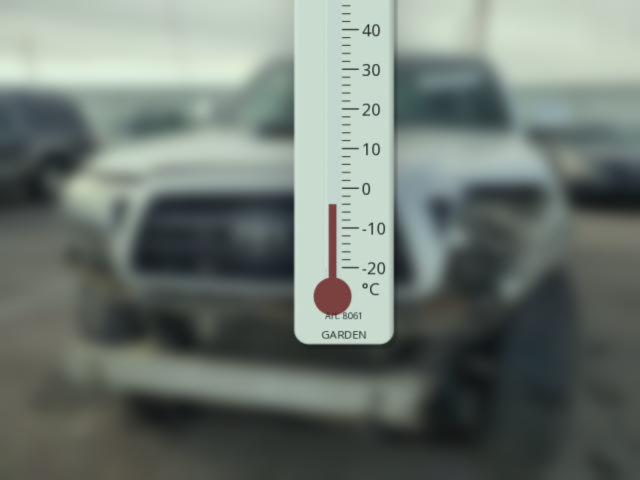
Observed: -4 °C
